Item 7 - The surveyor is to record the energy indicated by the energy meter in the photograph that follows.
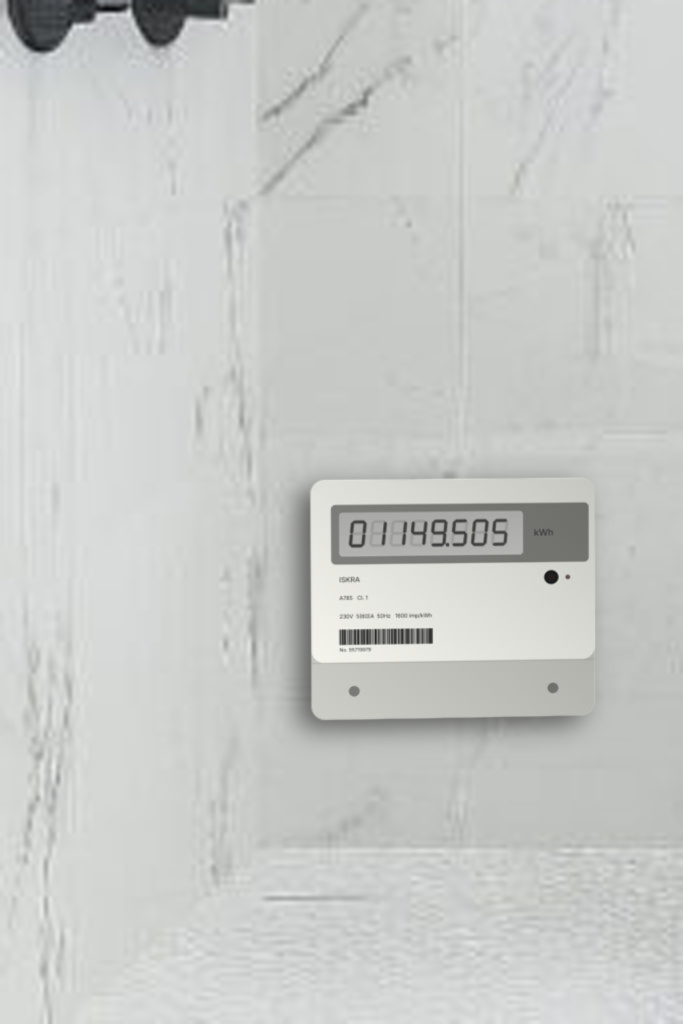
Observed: 1149.505 kWh
